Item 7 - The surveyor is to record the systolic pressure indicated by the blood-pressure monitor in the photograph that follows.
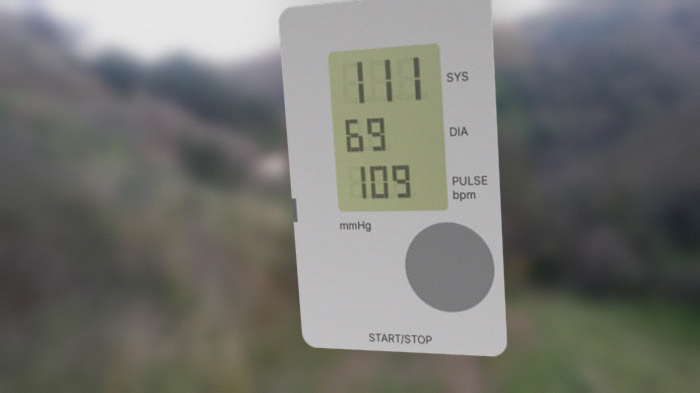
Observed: 111 mmHg
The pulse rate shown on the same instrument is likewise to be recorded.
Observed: 109 bpm
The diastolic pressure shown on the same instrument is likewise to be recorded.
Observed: 69 mmHg
